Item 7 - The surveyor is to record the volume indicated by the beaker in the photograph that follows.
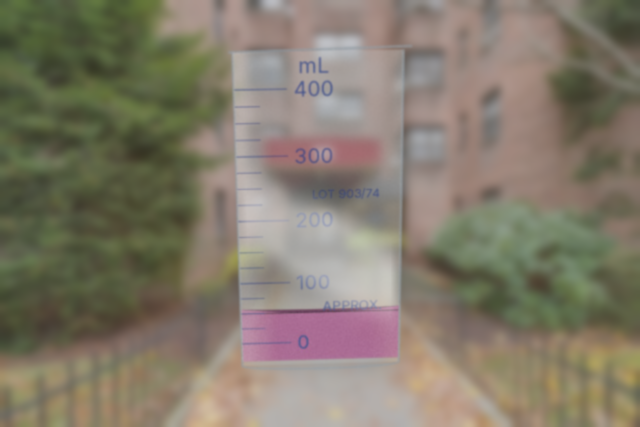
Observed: 50 mL
